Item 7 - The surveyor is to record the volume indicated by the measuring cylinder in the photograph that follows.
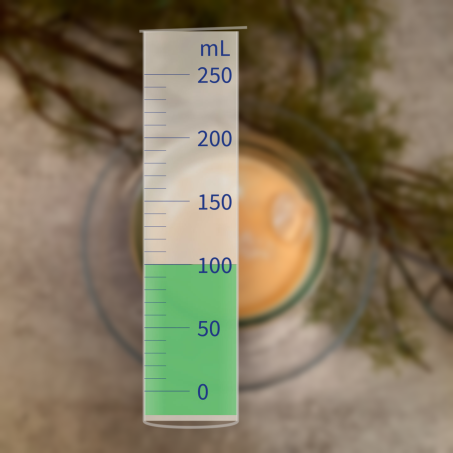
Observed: 100 mL
